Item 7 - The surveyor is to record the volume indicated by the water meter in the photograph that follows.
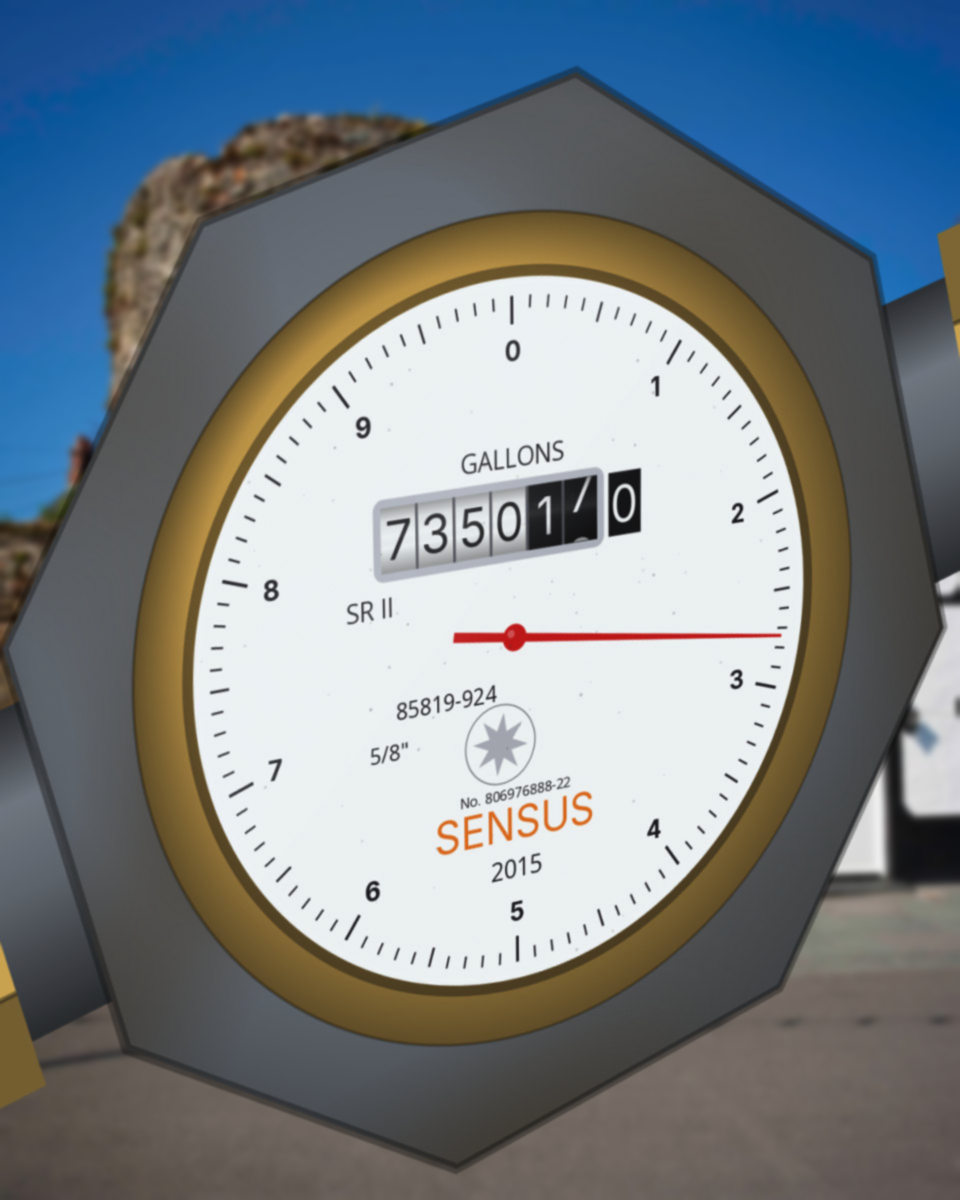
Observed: 7350172.7 gal
